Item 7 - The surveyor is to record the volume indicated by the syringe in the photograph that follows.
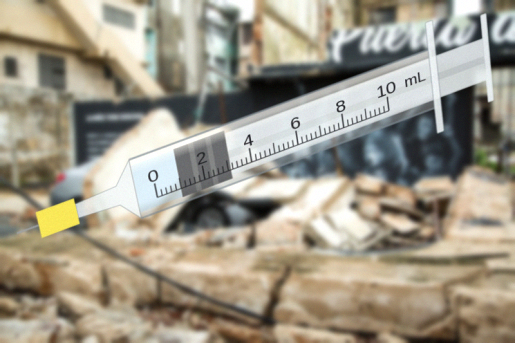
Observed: 1 mL
